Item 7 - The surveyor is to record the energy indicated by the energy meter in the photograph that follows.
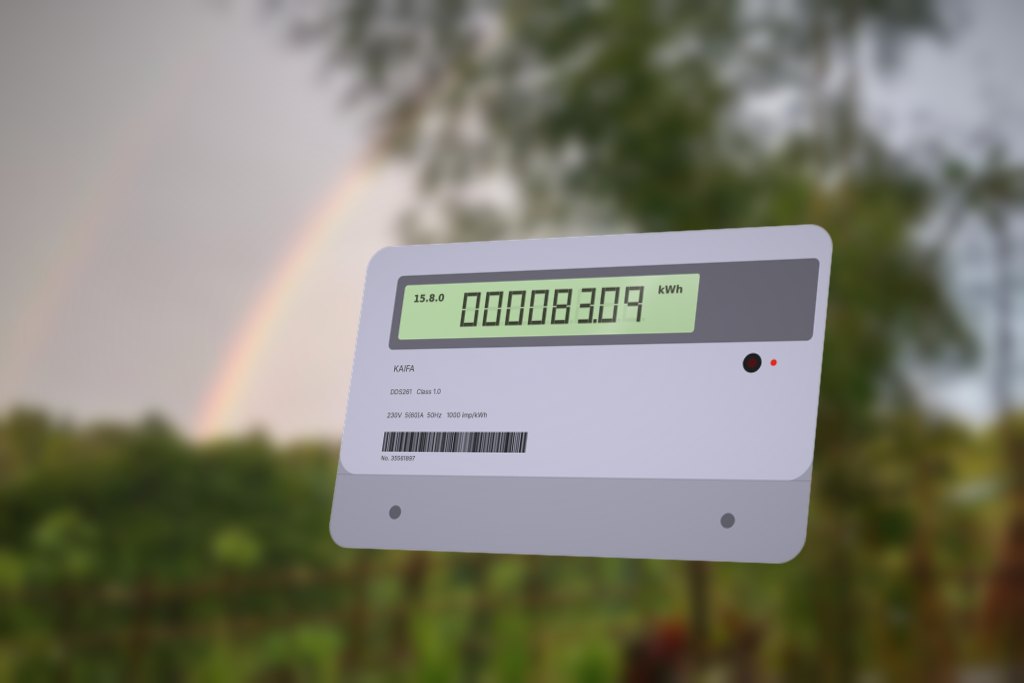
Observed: 83.09 kWh
